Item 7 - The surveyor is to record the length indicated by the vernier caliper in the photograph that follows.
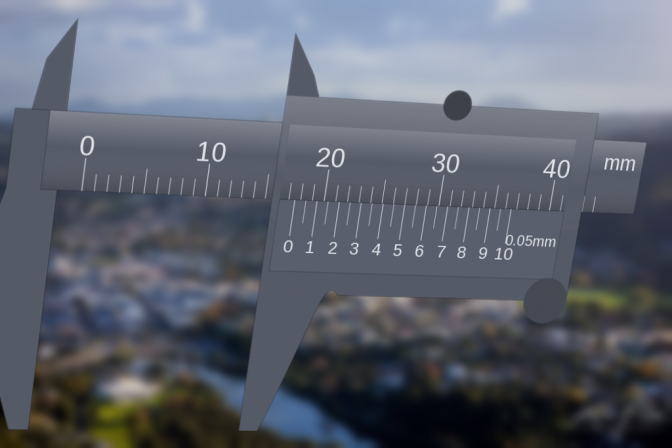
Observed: 17.5 mm
